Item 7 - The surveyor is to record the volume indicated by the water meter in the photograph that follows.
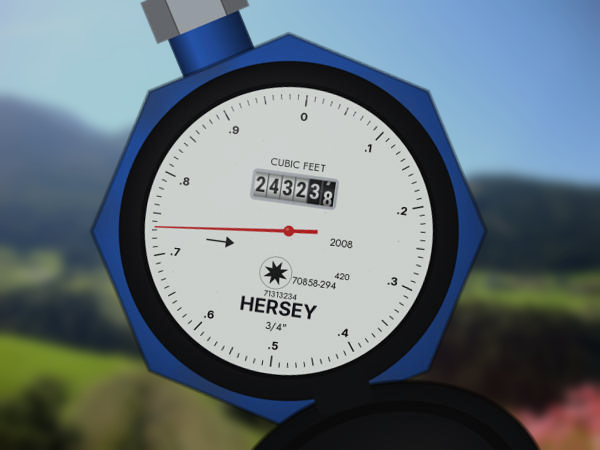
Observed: 243237.73 ft³
